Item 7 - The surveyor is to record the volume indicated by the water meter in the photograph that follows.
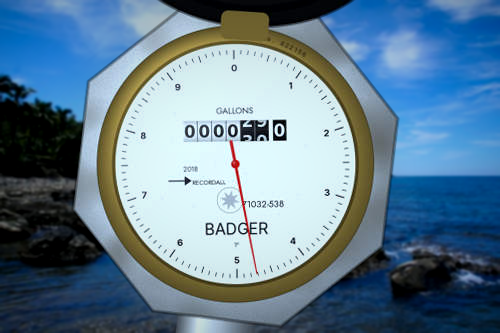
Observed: 294.7 gal
